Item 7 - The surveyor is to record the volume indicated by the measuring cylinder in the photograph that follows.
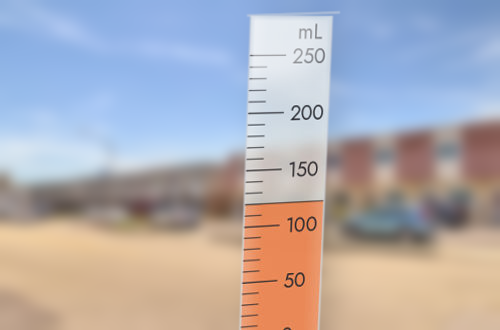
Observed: 120 mL
